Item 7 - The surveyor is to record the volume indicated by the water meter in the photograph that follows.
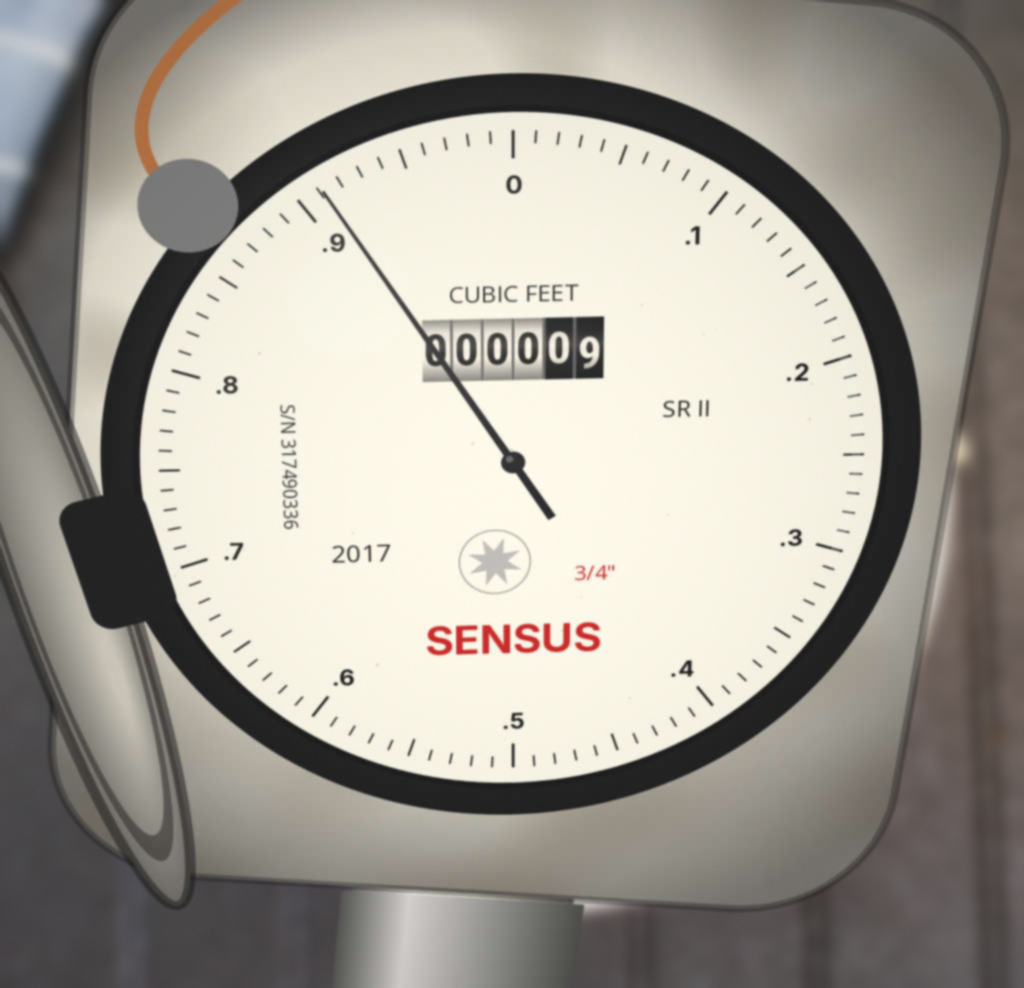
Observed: 8.91 ft³
